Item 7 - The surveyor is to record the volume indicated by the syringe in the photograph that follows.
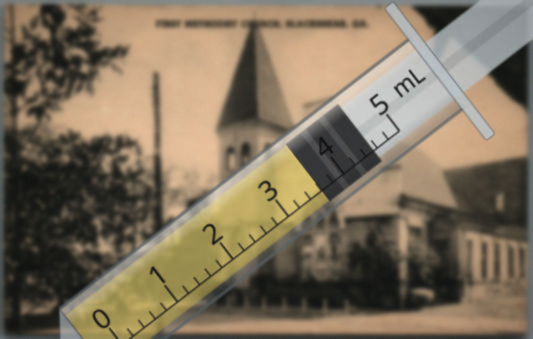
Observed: 3.6 mL
